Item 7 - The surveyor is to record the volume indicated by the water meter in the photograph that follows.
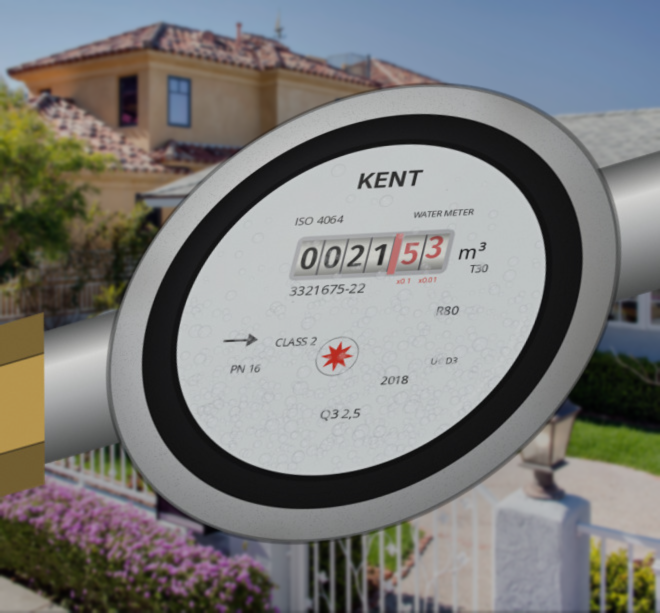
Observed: 21.53 m³
